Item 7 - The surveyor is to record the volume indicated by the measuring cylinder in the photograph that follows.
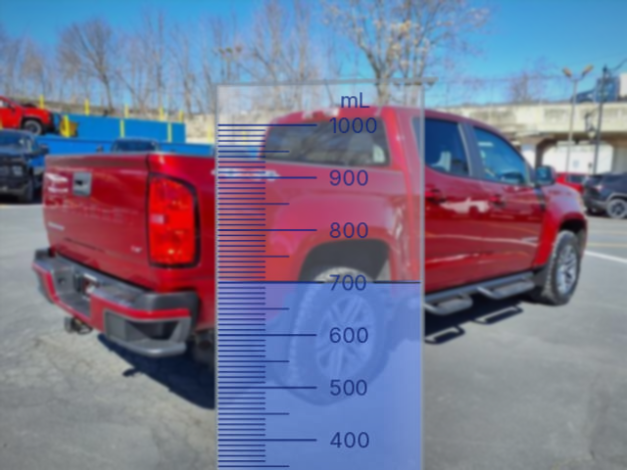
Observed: 700 mL
